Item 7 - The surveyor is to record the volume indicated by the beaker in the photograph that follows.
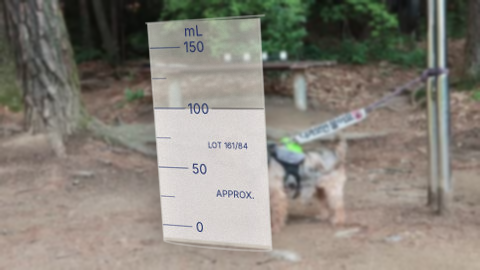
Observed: 100 mL
